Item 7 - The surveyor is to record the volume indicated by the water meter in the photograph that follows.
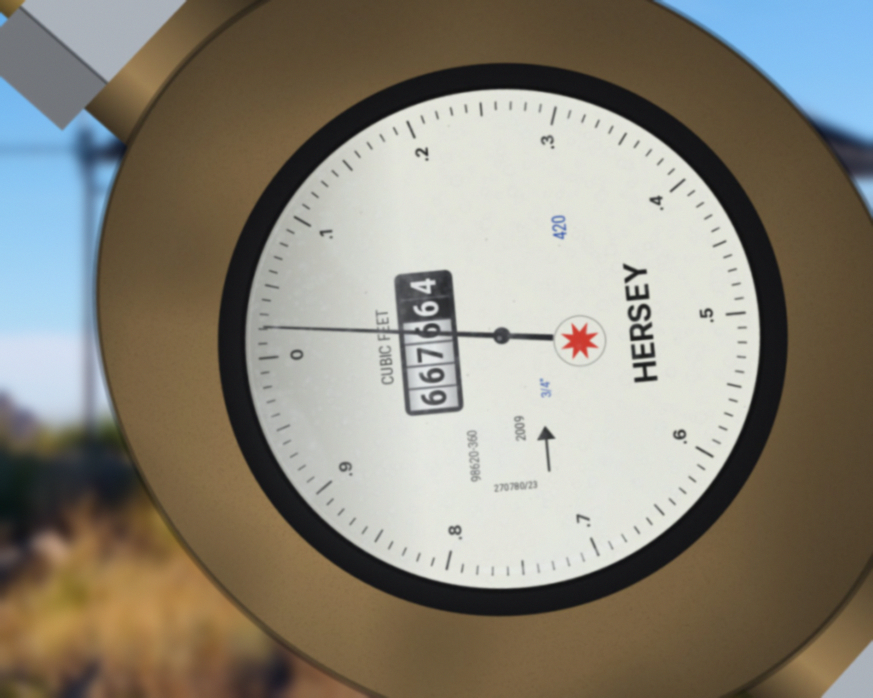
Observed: 667664.02 ft³
